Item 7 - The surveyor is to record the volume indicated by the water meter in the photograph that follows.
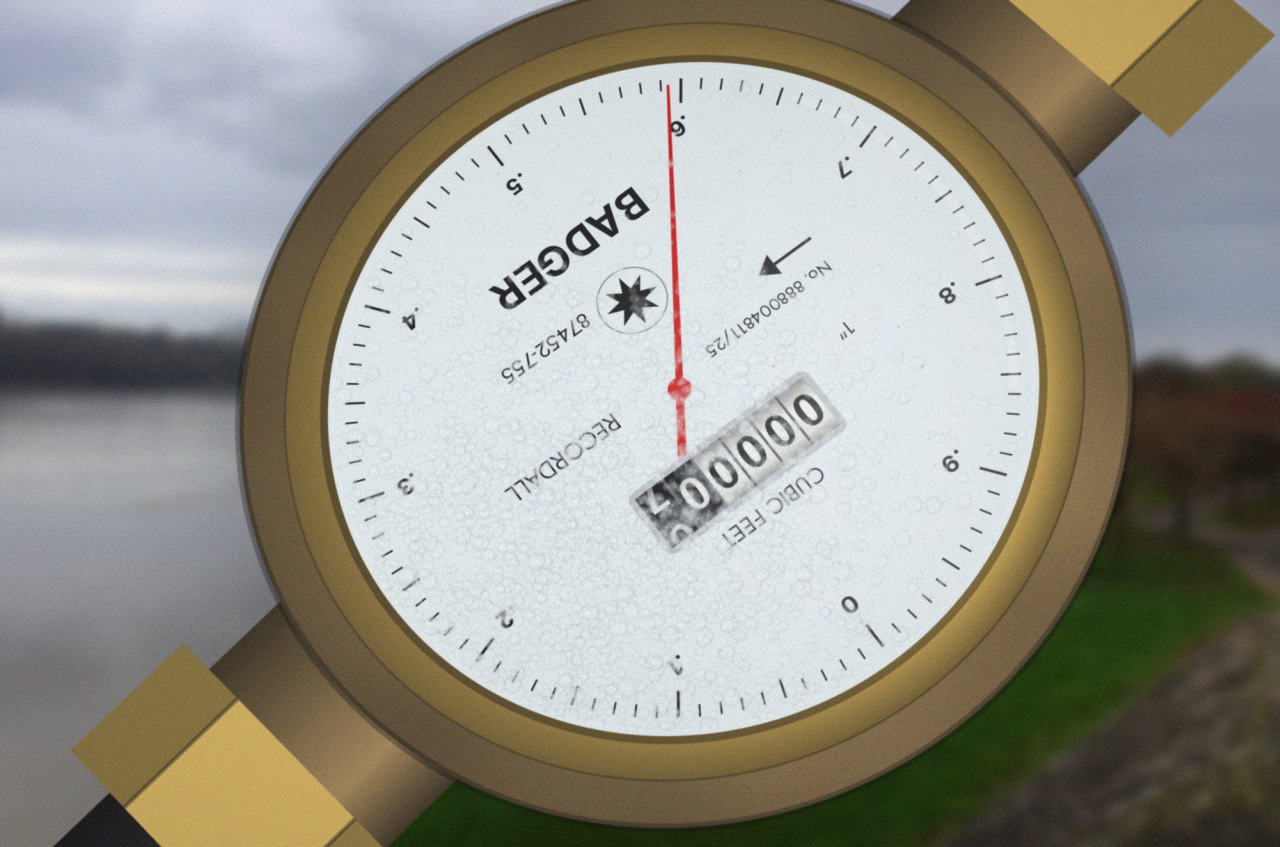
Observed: 6.59 ft³
